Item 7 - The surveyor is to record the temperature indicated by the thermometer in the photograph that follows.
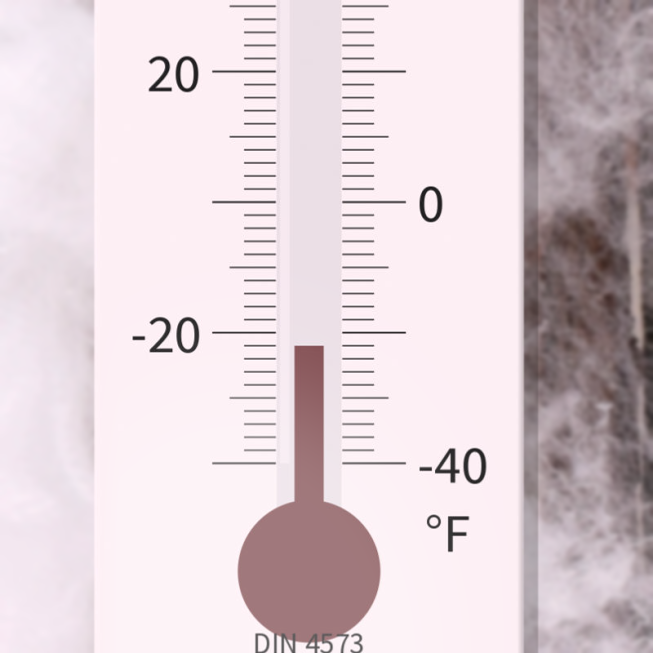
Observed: -22 °F
